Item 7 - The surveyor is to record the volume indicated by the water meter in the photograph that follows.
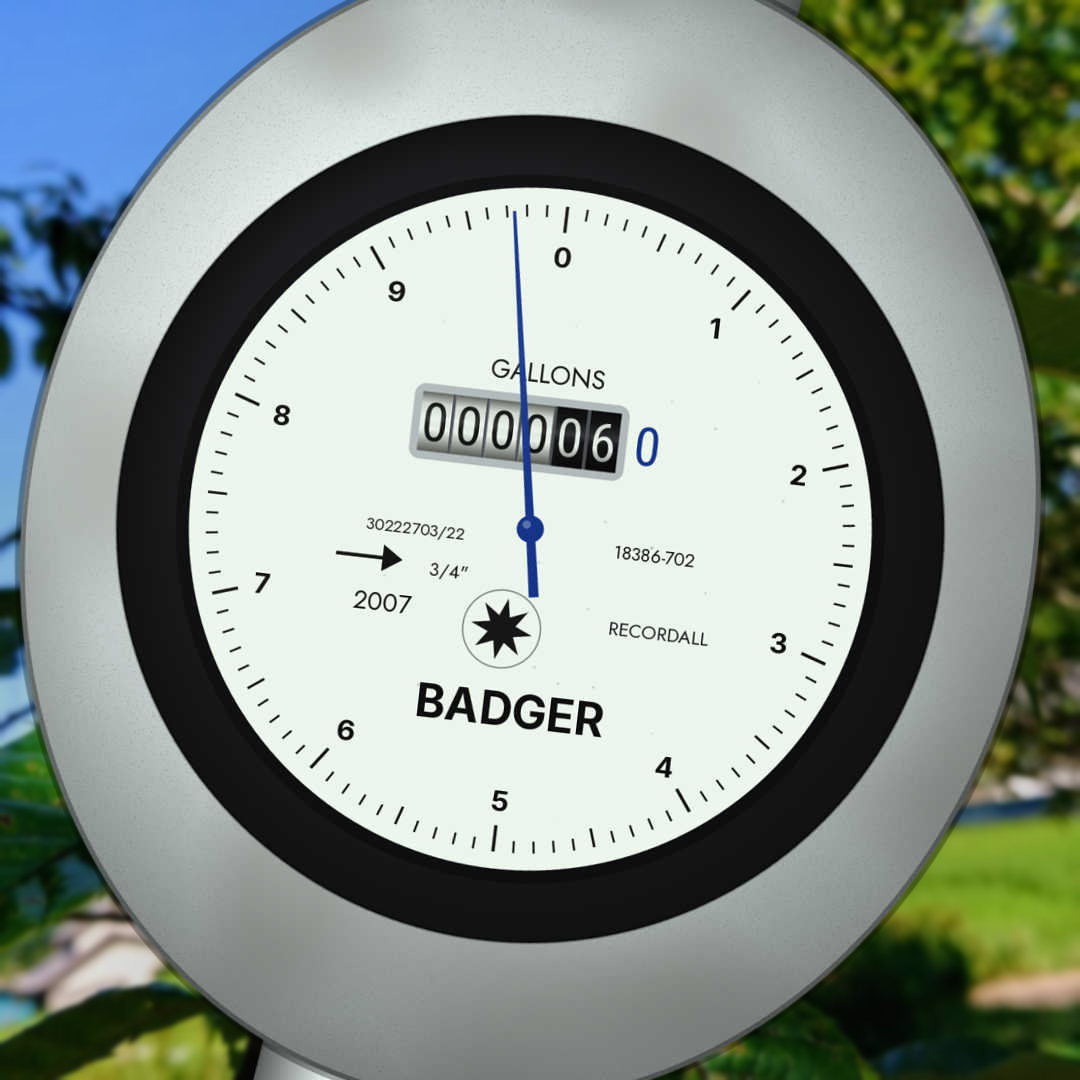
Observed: 59.7 gal
